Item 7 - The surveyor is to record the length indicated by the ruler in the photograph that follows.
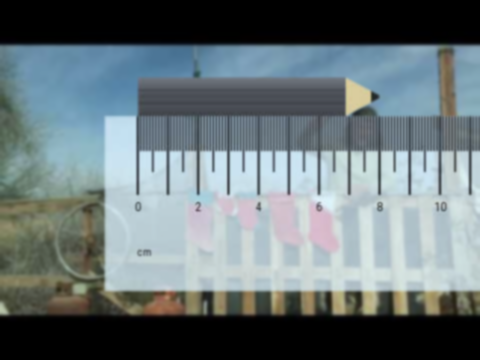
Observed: 8 cm
